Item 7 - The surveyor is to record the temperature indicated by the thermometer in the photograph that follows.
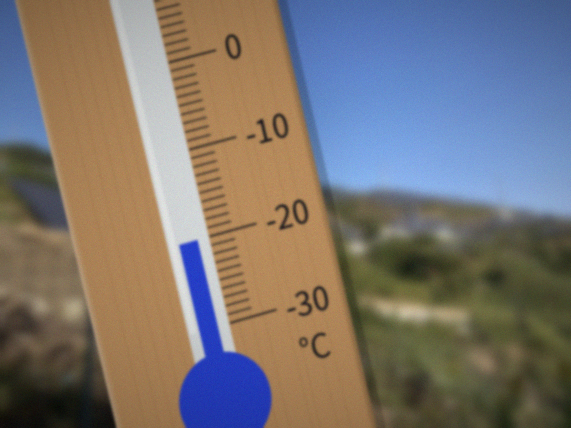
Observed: -20 °C
